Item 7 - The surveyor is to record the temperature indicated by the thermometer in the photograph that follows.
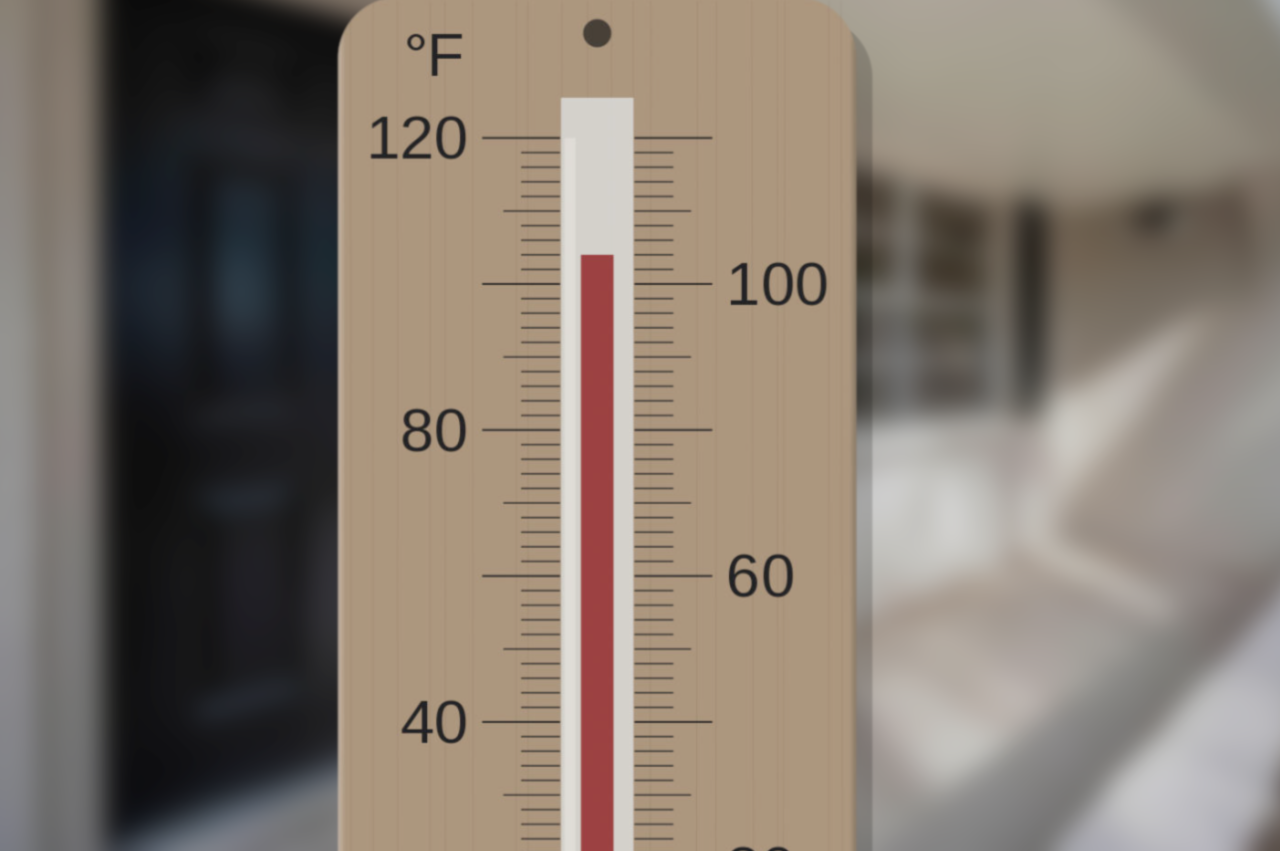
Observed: 104 °F
